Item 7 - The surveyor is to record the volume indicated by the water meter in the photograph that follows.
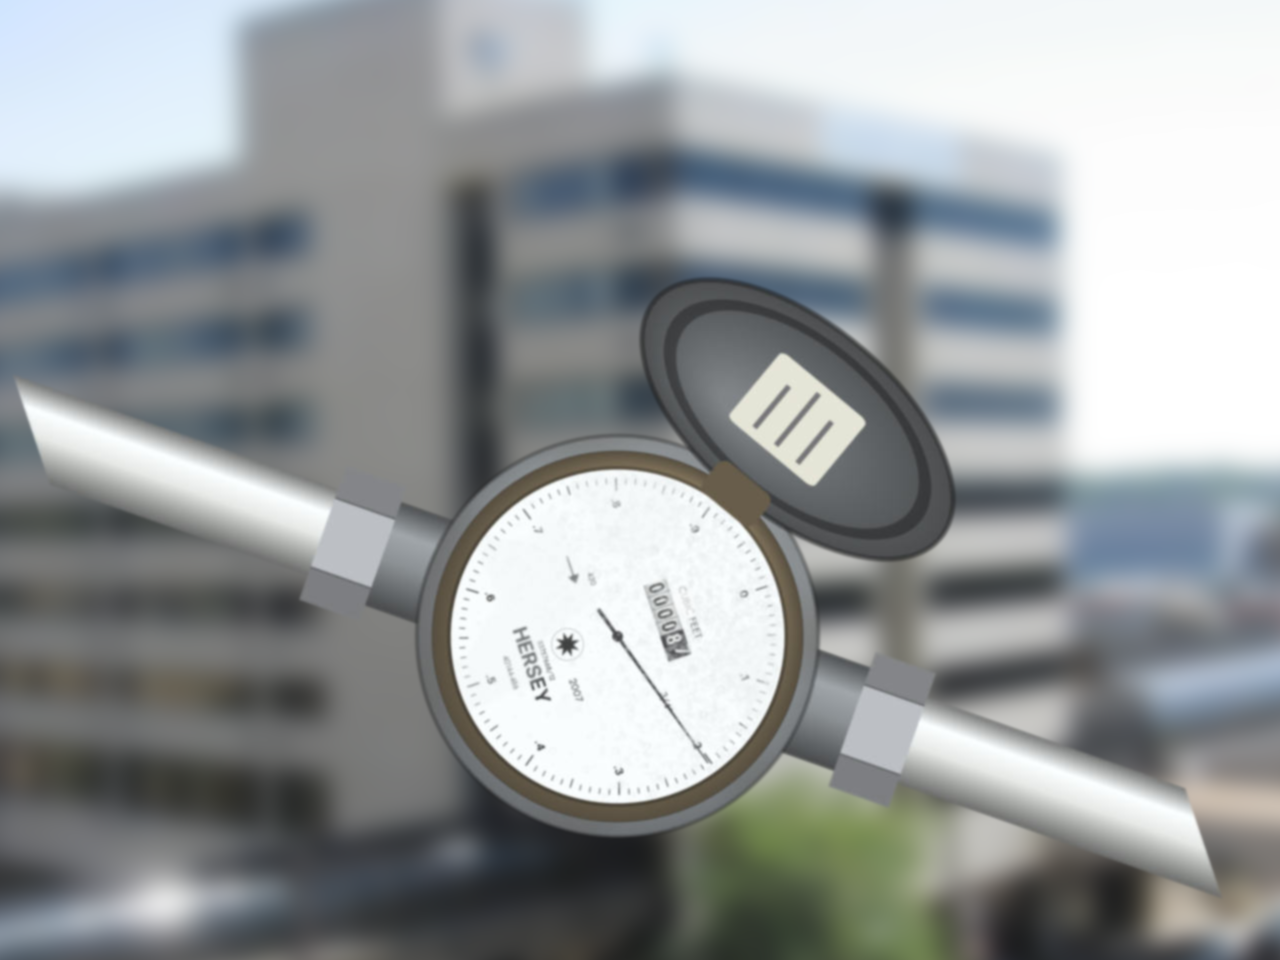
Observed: 87.20 ft³
